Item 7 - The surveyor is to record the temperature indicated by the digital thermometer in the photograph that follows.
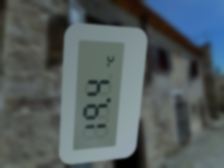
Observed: 19.4 °C
